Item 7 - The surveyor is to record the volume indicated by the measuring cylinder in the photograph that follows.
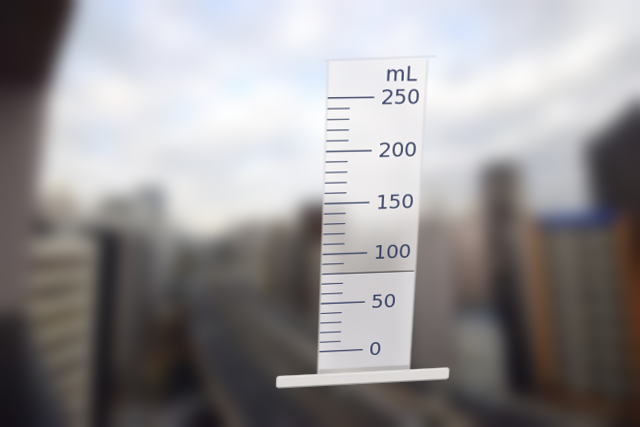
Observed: 80 mL
